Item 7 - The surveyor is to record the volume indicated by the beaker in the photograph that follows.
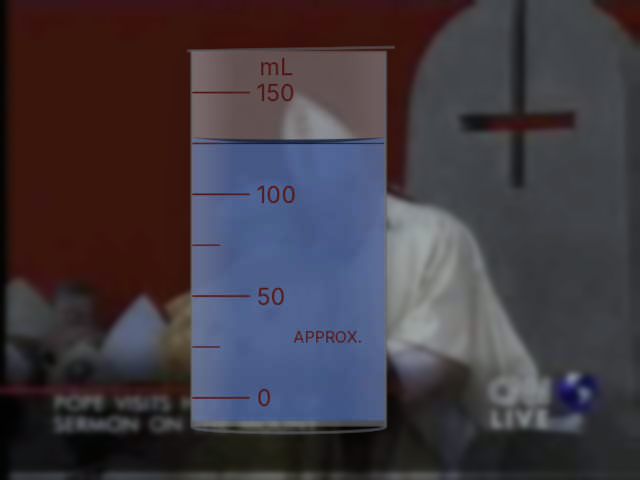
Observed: 125 mL
